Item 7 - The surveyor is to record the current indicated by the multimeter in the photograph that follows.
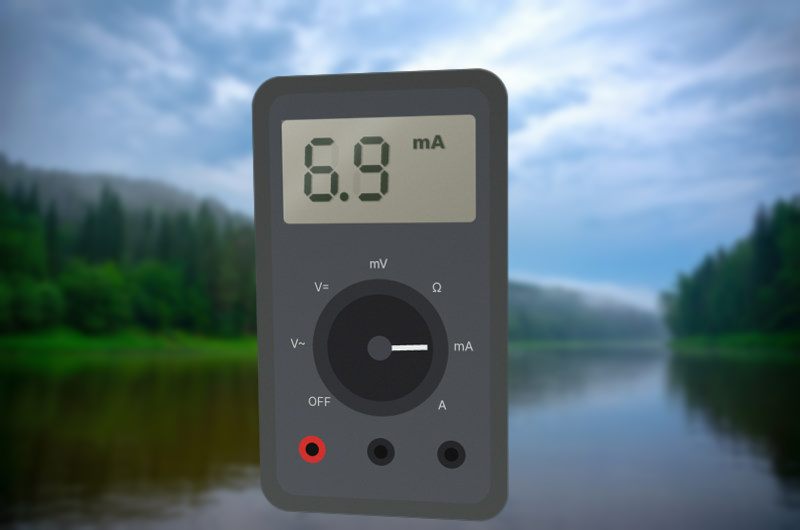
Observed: 6.9 mA
